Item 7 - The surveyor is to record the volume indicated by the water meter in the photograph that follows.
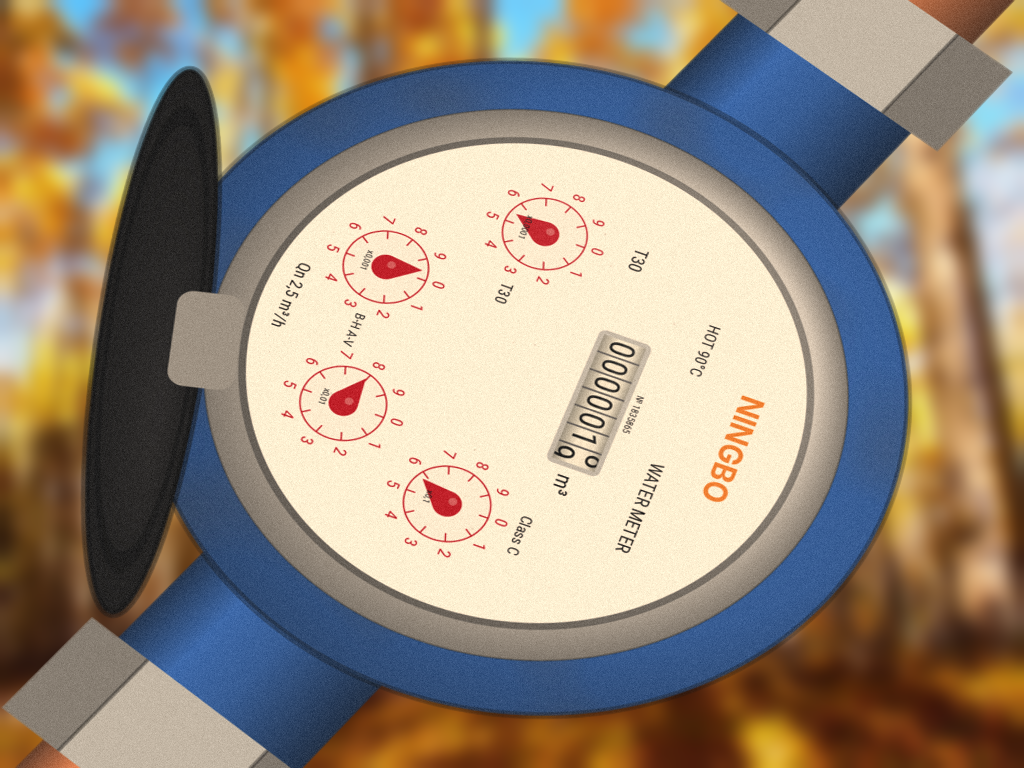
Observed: 18.5795 m³
